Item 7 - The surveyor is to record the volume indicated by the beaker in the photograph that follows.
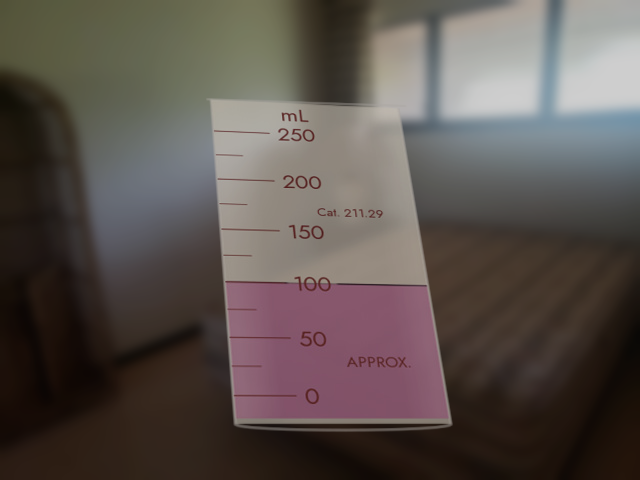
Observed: 100 mL
